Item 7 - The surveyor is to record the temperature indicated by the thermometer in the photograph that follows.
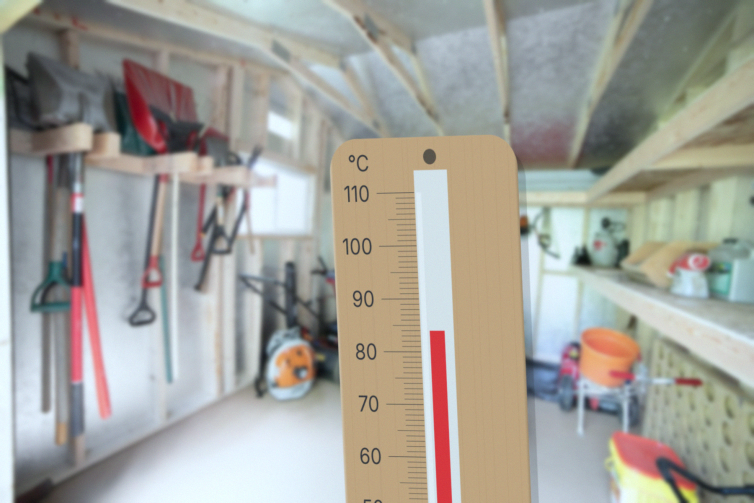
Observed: 84 °C
